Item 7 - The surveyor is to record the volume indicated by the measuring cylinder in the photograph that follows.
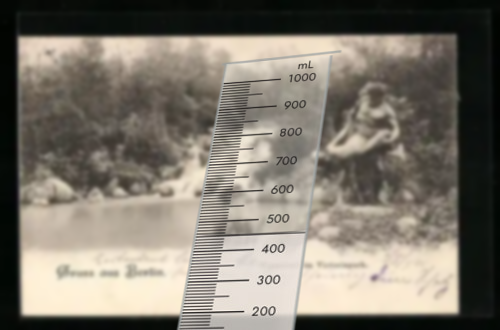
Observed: 450 mL
